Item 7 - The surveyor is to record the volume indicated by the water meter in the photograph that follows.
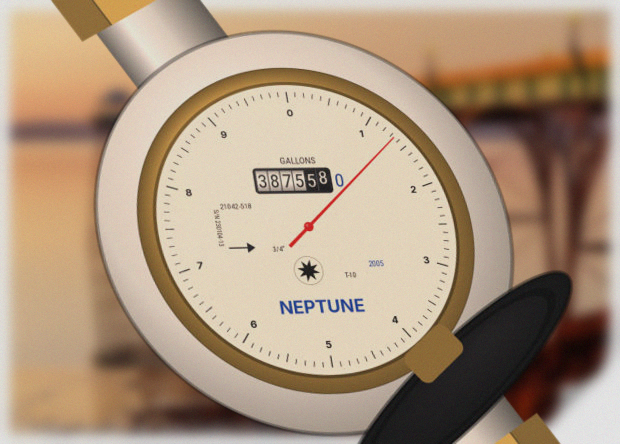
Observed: 3875581.3 gal
